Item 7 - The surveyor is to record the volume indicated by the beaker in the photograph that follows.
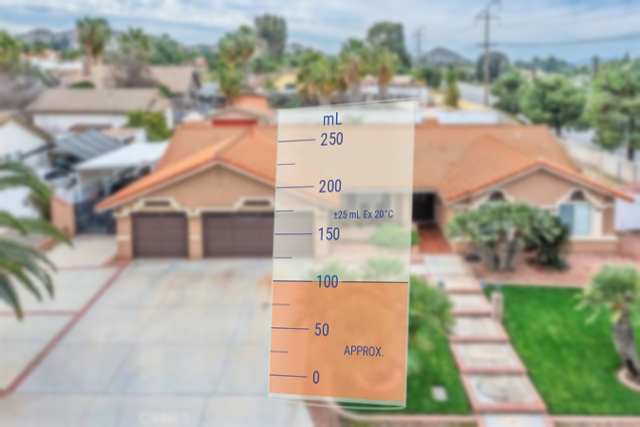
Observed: 100 mL
